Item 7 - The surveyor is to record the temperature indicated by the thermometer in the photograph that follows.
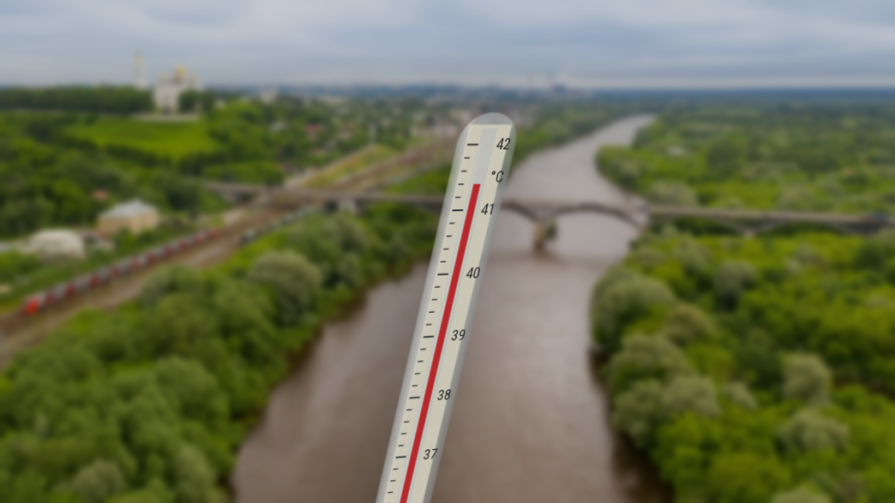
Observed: 41.4 °C
